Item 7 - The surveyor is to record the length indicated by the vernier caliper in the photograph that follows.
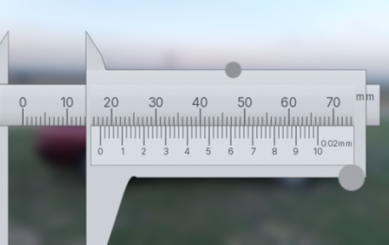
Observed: 17.5 mm
